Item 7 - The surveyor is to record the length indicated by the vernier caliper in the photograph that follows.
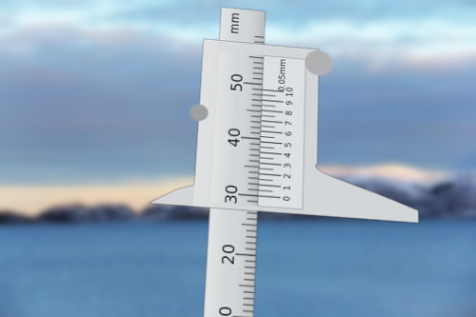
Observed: 30.0 mm
